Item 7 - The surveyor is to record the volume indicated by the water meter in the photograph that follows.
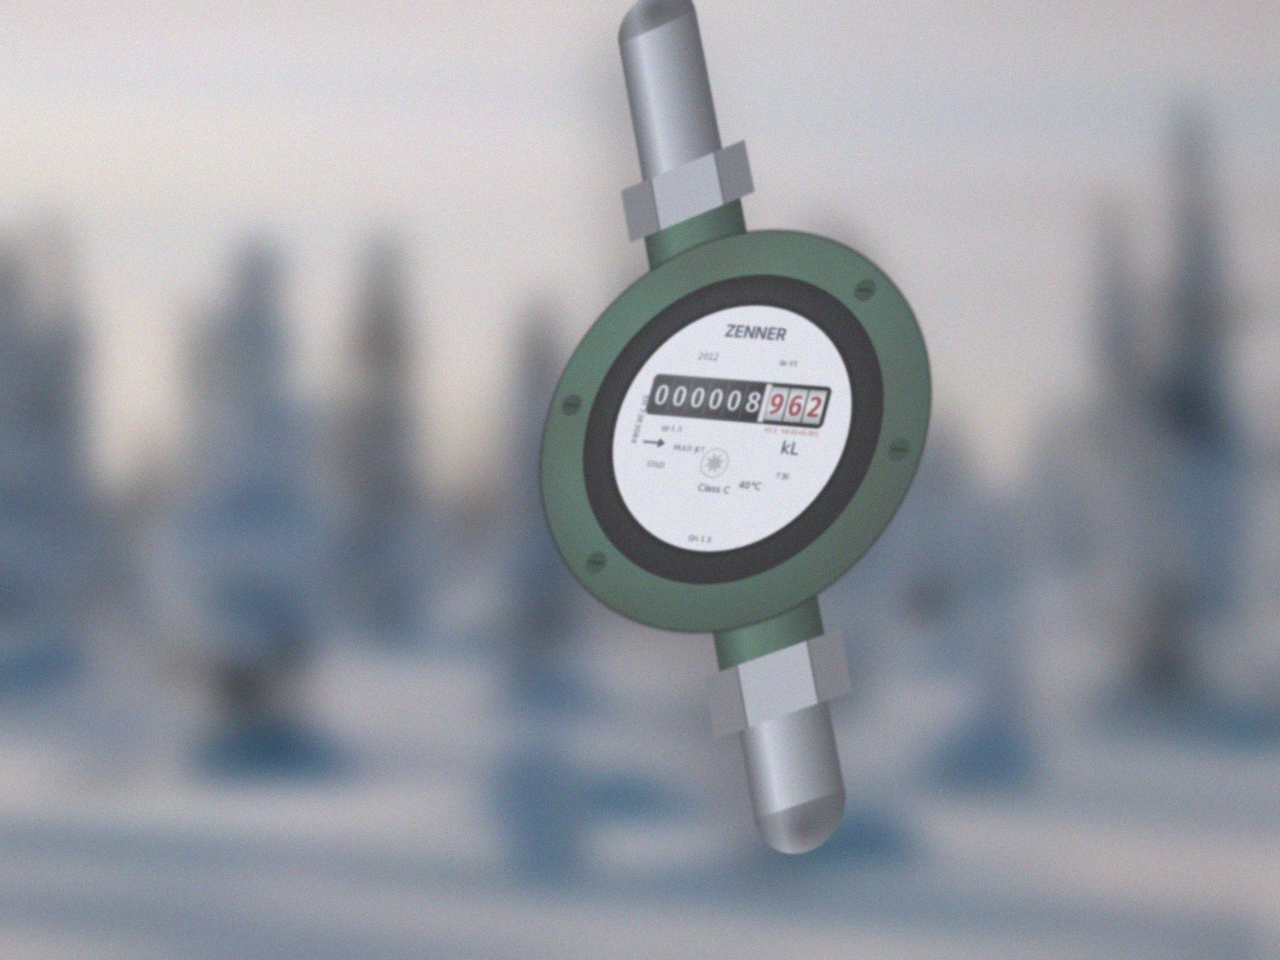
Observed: 8.962 kL
